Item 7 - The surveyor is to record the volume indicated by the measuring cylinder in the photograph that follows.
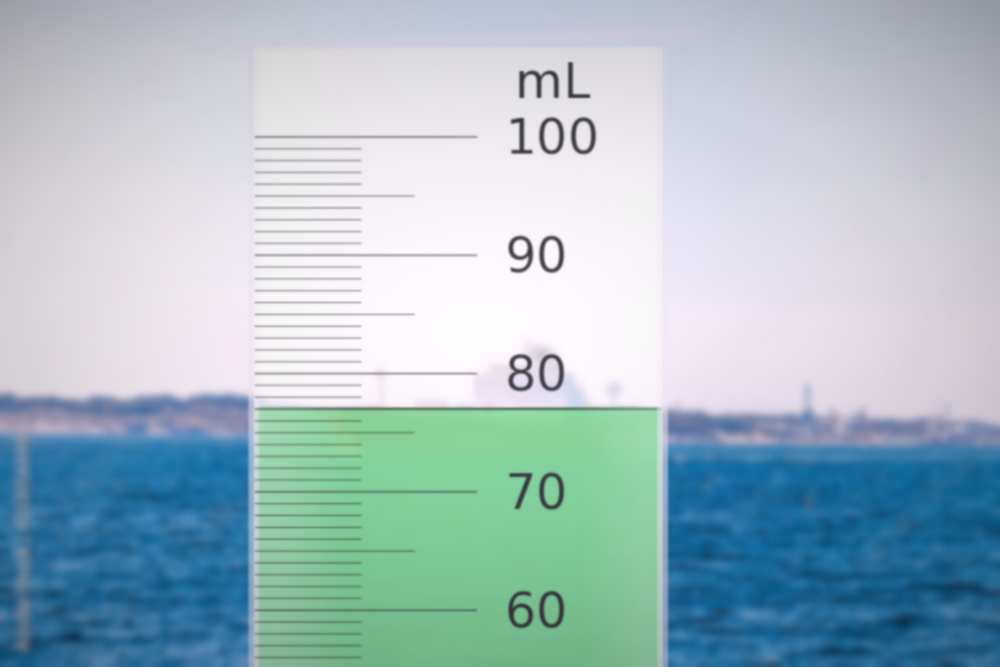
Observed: 77 mL
